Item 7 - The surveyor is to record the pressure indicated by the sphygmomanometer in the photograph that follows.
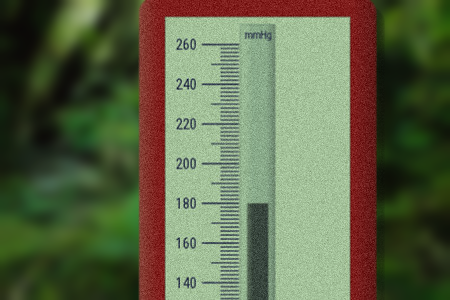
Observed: 180 mmHg
